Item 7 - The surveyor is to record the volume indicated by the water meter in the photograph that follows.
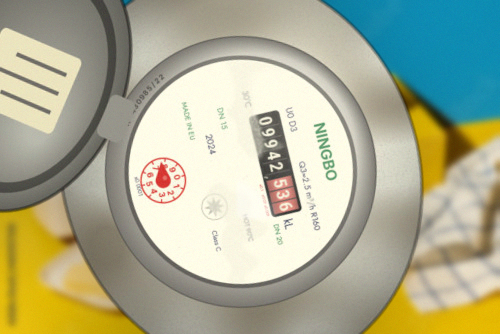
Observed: 9942.5367 kL
